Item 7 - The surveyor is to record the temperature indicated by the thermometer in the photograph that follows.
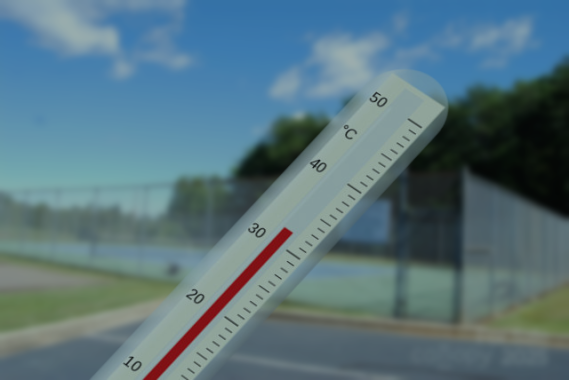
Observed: 32 °C
